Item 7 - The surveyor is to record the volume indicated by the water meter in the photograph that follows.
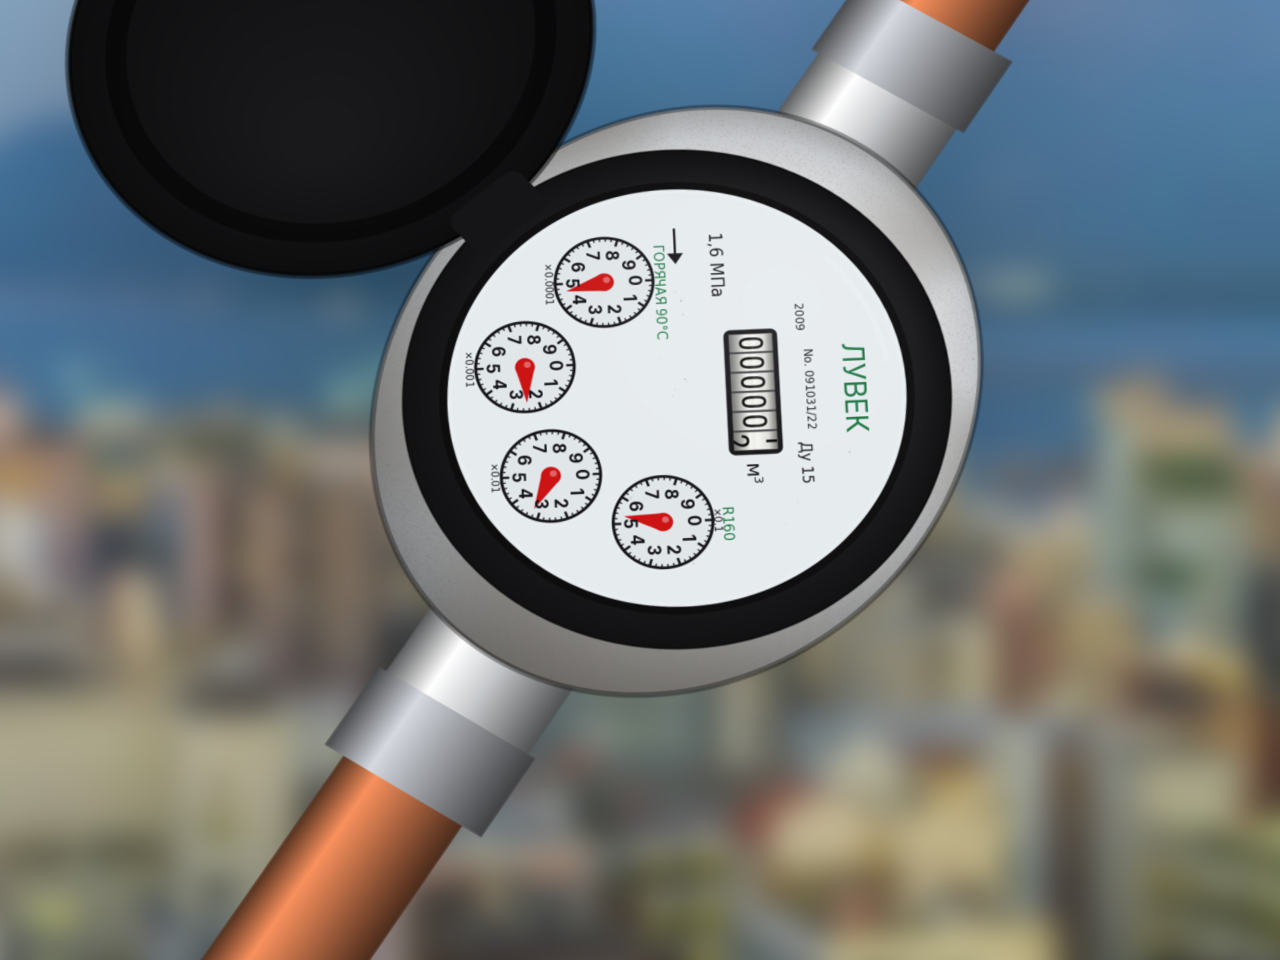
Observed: 1.5324 m³
